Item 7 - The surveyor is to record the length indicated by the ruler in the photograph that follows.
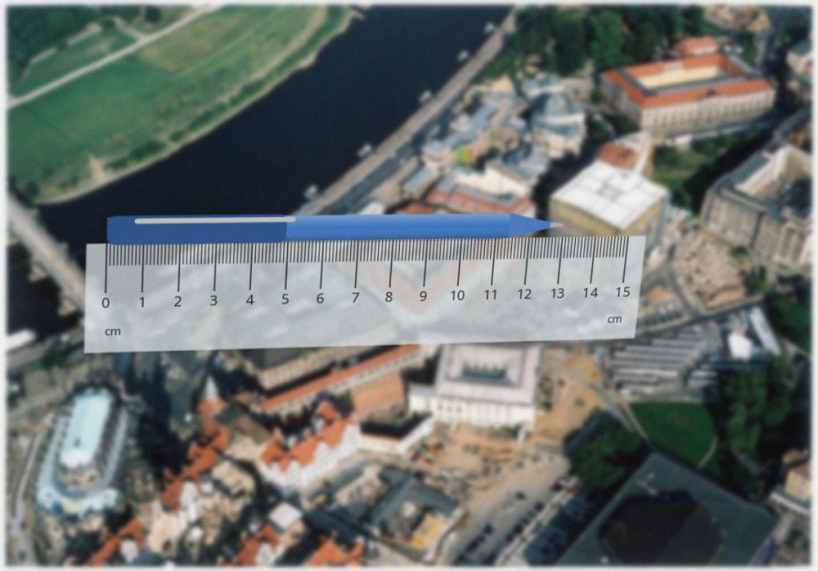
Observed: 13 cm
